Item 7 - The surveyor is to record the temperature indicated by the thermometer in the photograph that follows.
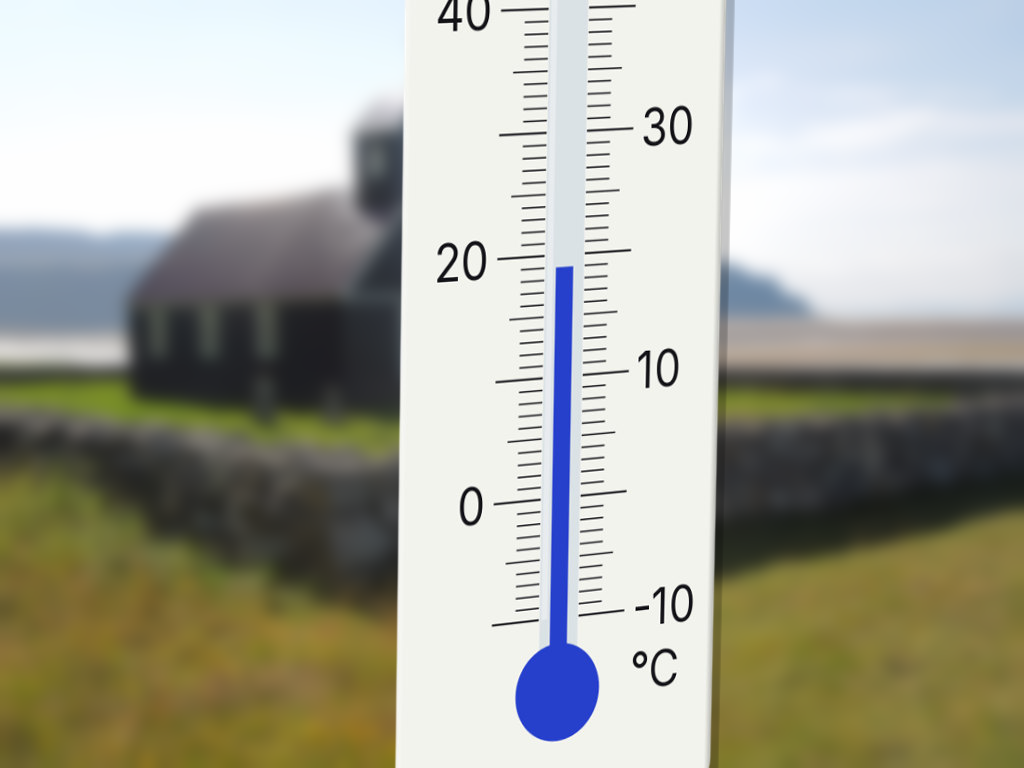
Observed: 19 °C
